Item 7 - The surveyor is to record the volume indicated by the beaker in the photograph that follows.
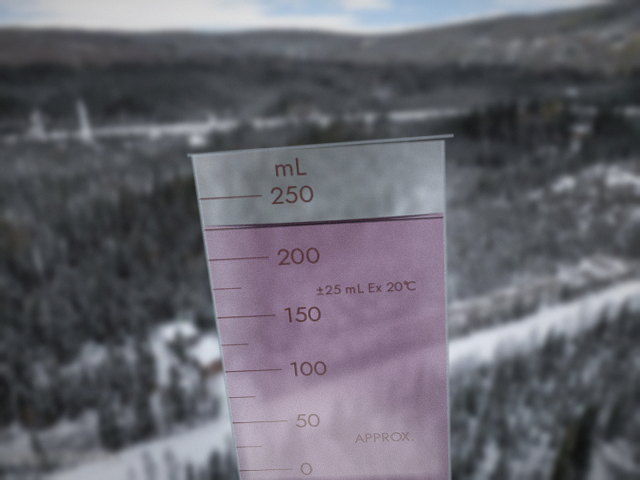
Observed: 225 mL
